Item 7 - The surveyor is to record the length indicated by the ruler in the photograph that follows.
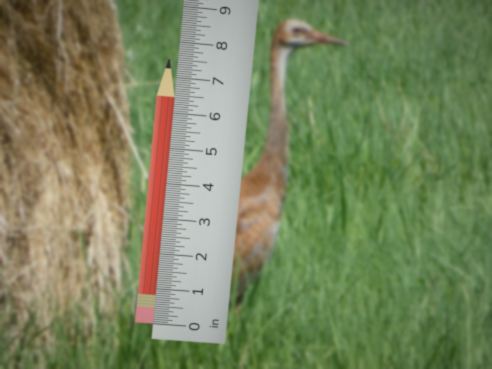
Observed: 7.5 in
